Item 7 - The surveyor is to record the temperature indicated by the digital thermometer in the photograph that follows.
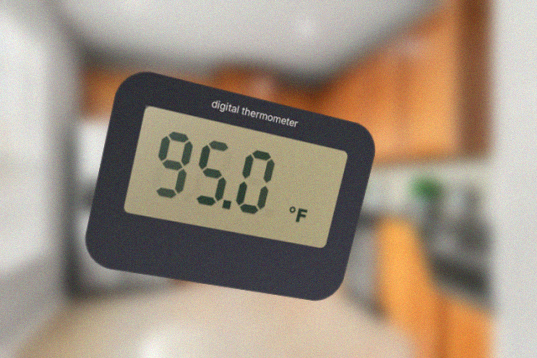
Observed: 95.0 °F
